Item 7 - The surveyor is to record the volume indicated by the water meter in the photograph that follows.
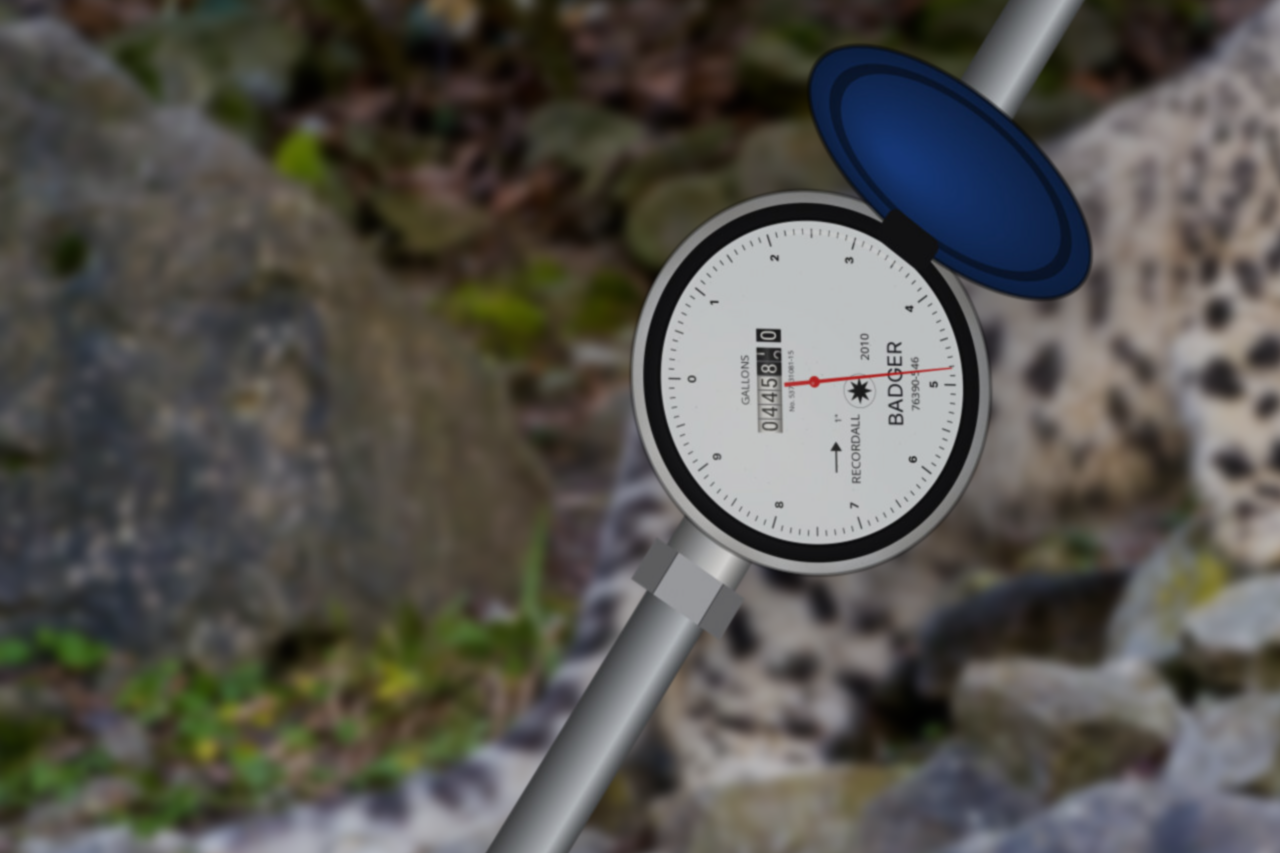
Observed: 445814.8 gal
